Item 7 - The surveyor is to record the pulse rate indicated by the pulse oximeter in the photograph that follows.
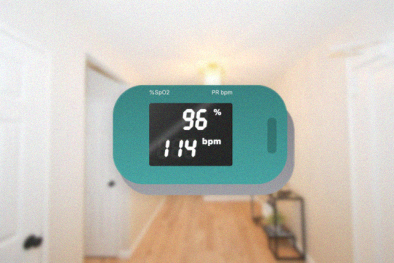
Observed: 114 bpm
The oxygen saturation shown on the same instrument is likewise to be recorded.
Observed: 96 %
